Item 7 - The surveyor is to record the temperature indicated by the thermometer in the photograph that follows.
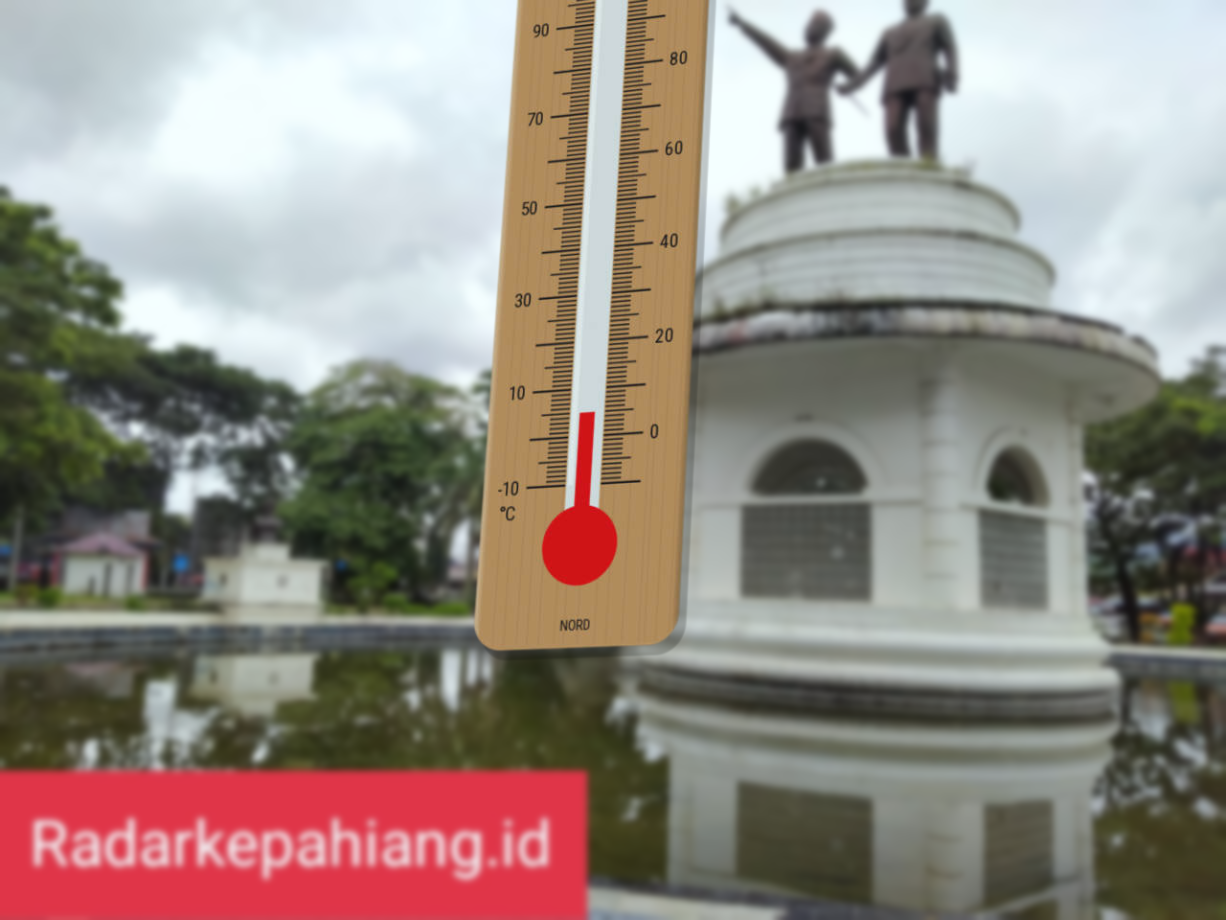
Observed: 5 °C
